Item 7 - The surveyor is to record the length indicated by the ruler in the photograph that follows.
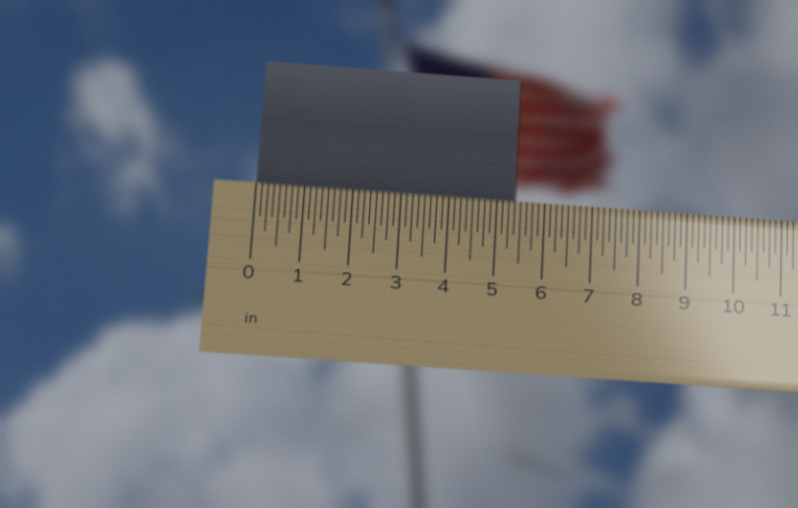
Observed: 5.375 in
